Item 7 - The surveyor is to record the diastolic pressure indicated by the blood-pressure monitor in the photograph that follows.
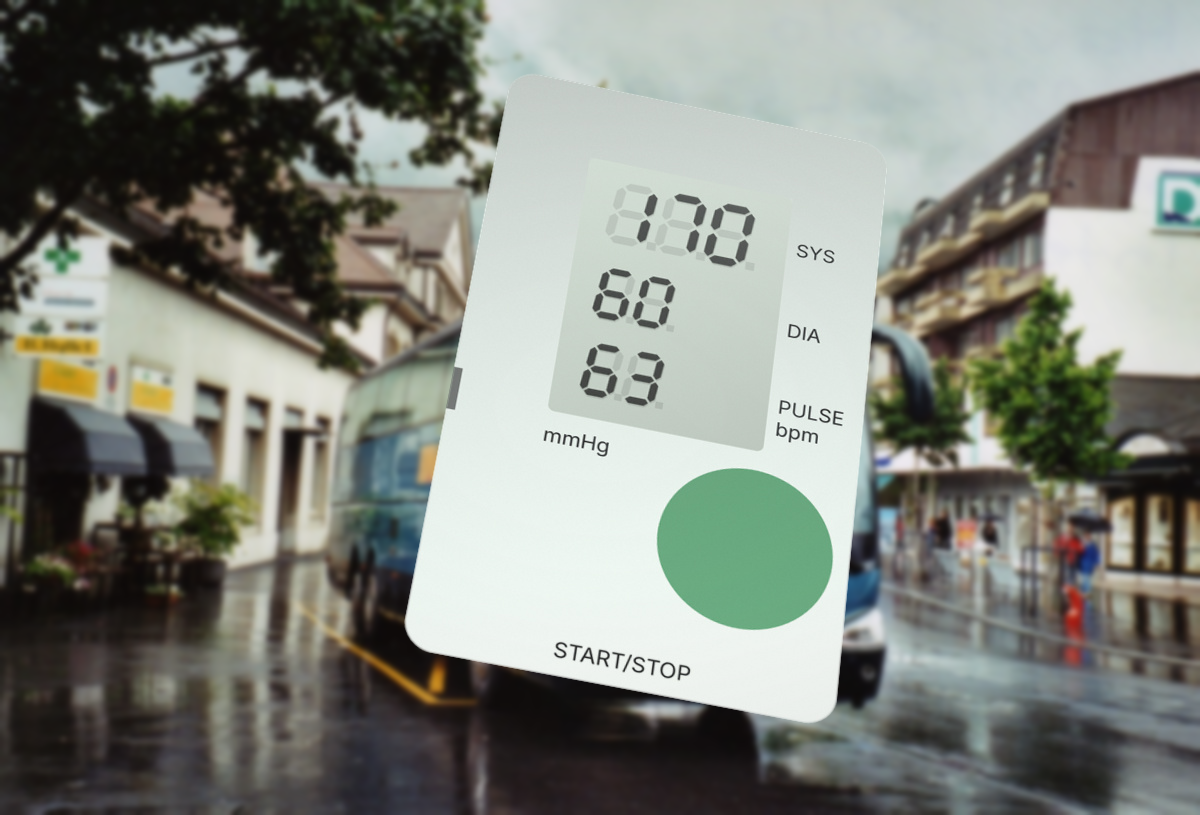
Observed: 60 mmHg
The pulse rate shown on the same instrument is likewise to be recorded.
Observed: 63 bpm
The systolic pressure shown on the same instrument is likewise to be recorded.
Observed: 170 mmHg
